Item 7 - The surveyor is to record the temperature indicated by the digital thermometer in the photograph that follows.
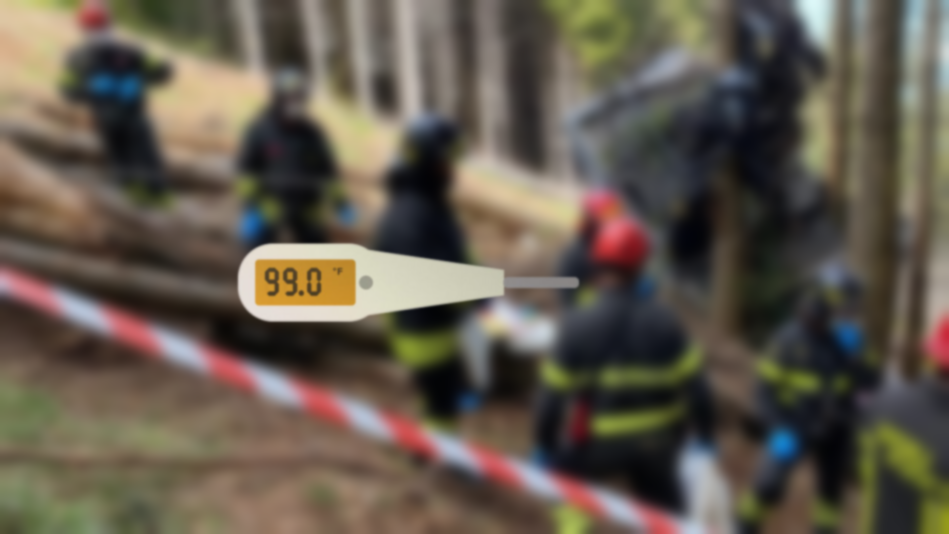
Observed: 99.0 °F
